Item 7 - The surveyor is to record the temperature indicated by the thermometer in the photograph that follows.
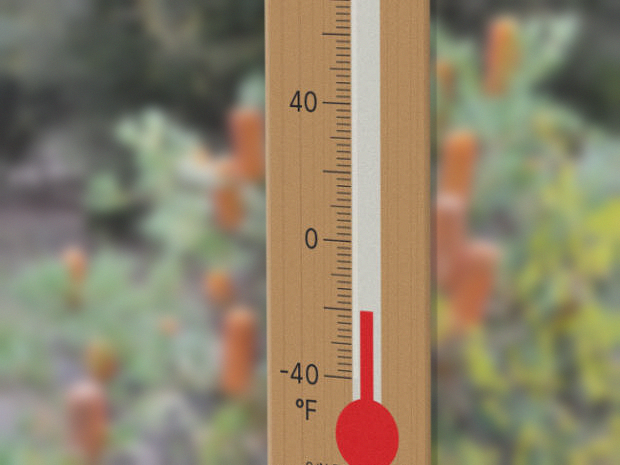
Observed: -20 °F
